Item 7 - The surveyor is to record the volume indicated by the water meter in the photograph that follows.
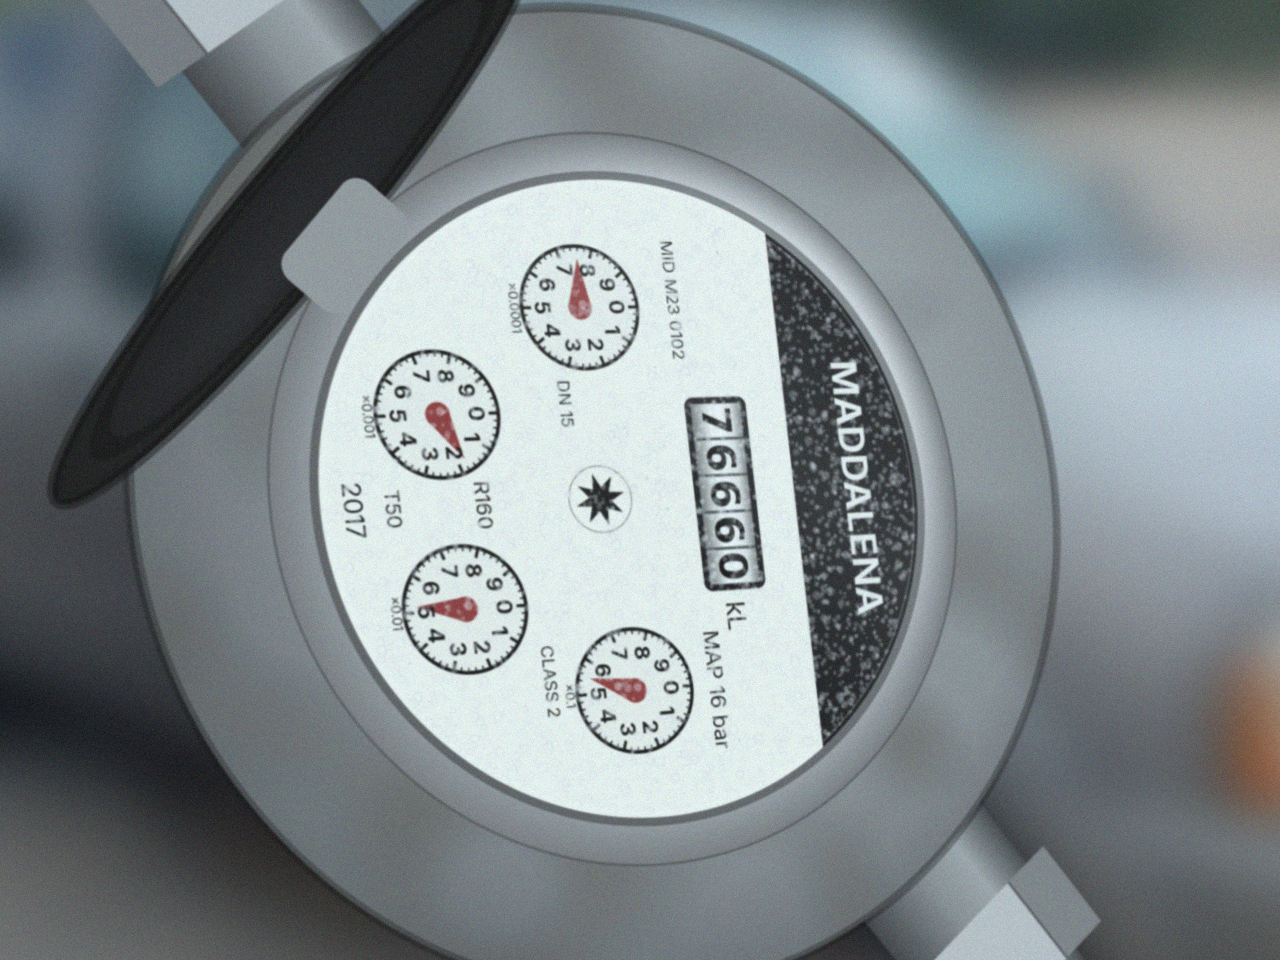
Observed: 76660.5517 kL
